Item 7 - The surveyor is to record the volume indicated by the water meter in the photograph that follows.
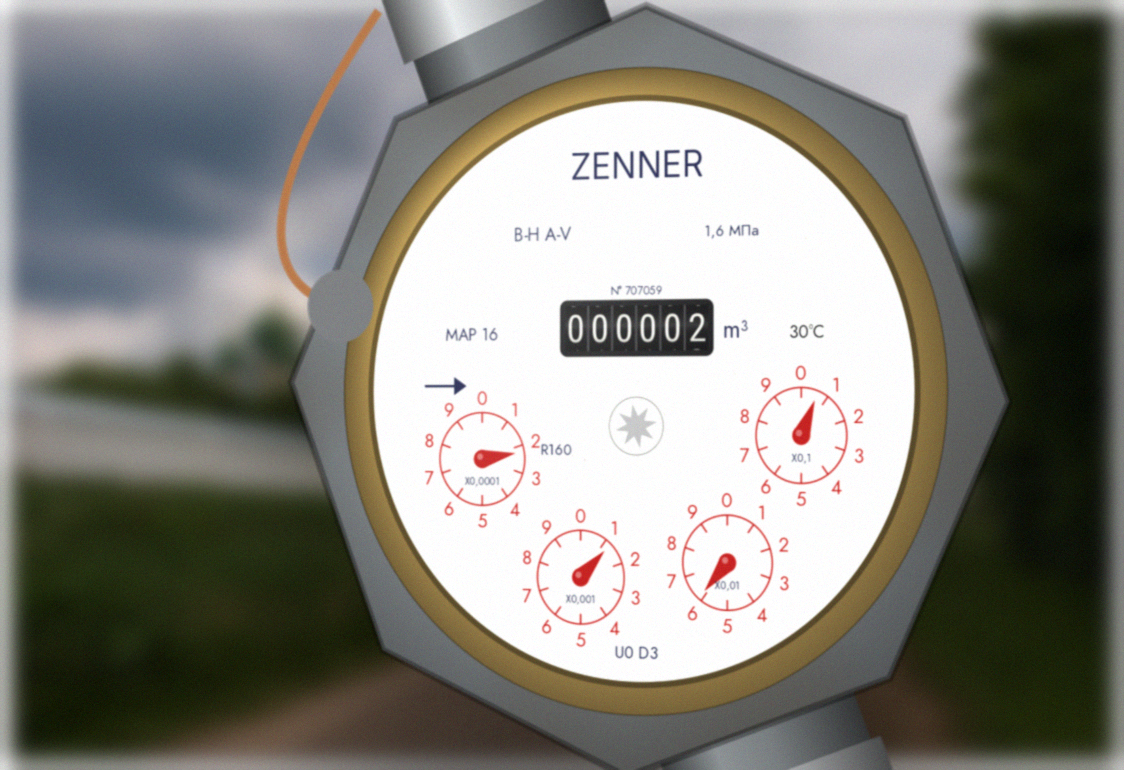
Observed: 2.0612 m³
